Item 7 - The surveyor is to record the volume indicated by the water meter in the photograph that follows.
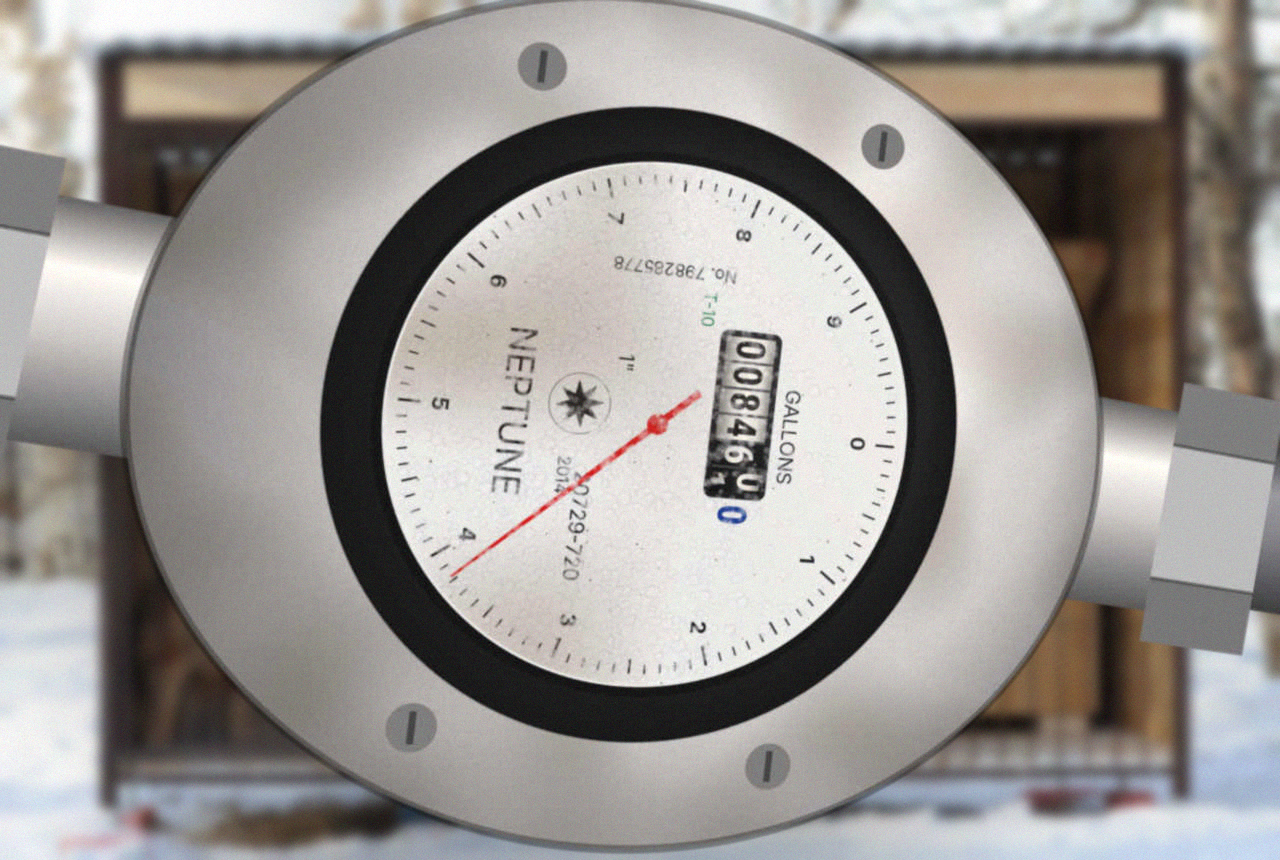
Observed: 84603.8 gal
